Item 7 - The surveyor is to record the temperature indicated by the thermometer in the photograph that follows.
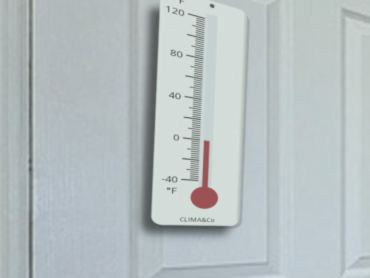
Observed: 0 °F
